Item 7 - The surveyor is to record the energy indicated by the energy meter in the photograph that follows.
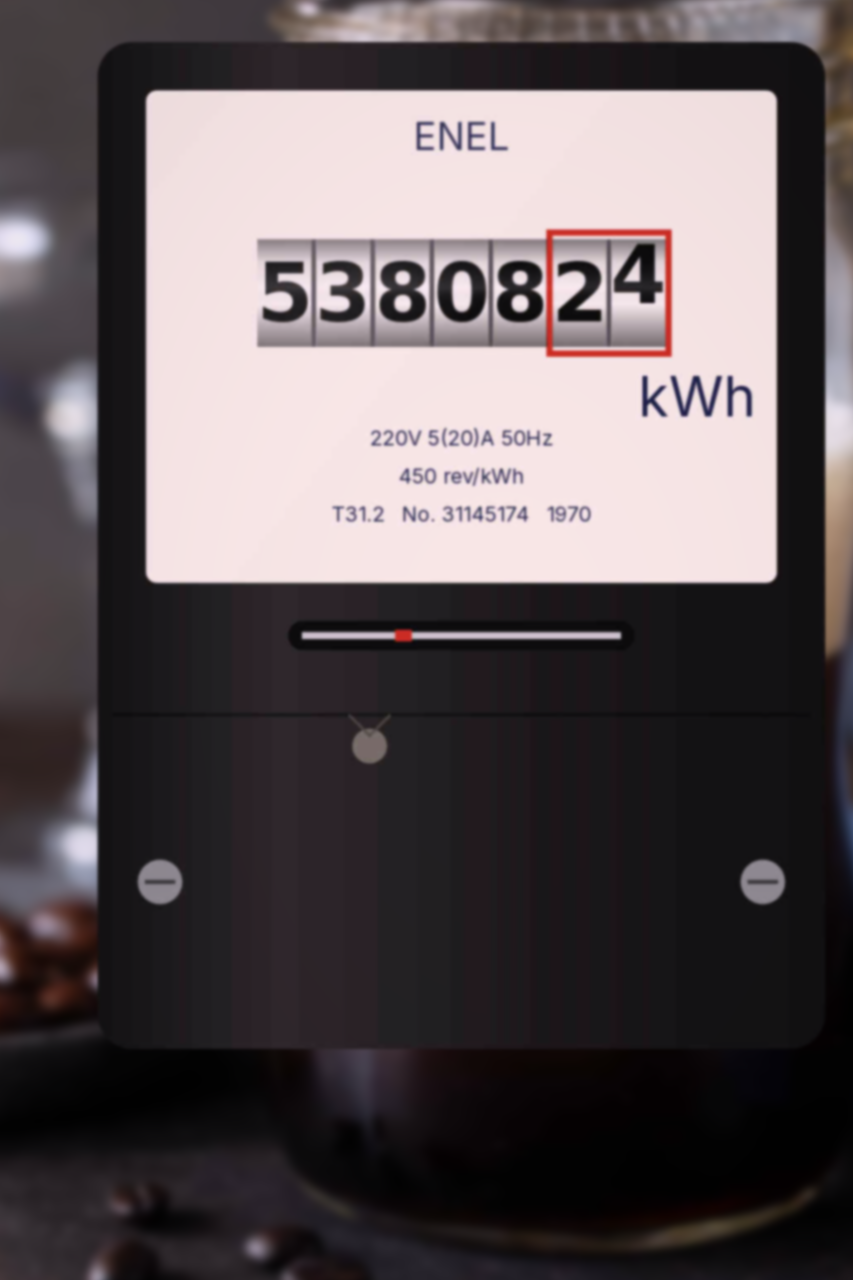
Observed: 53808.24 kWh
